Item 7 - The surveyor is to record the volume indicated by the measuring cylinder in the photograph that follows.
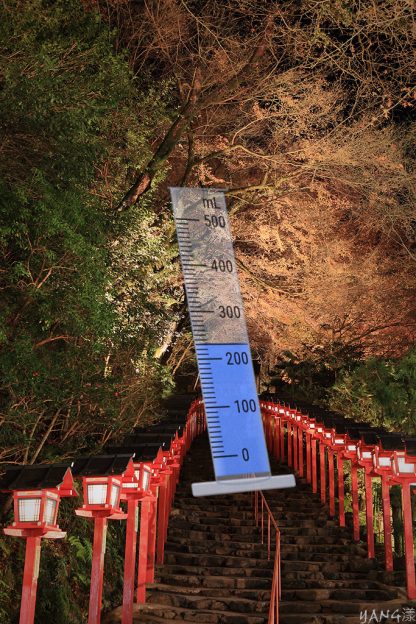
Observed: 230 mL
